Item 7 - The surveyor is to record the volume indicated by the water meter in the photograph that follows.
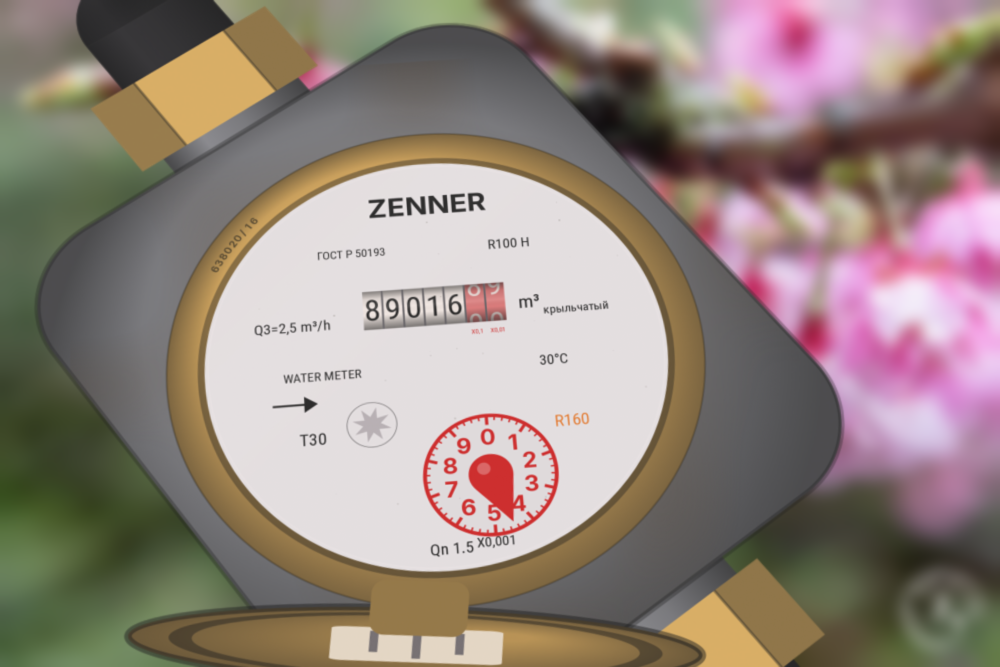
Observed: 89016.894 m³
